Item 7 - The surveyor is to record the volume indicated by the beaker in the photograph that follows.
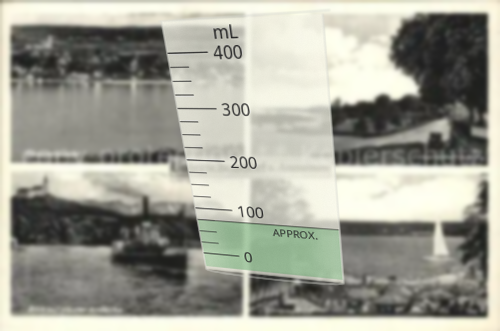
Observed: 75 mL
